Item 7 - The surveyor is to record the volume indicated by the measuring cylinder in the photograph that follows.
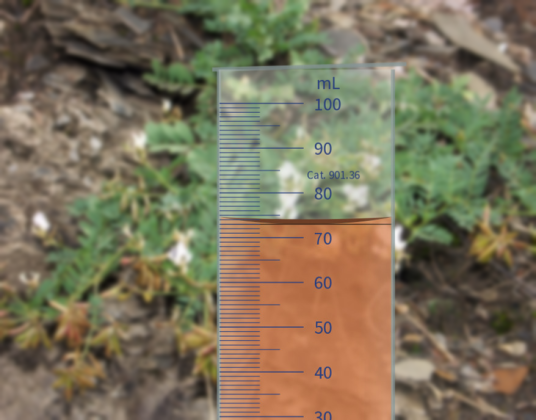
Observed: 73 mL
